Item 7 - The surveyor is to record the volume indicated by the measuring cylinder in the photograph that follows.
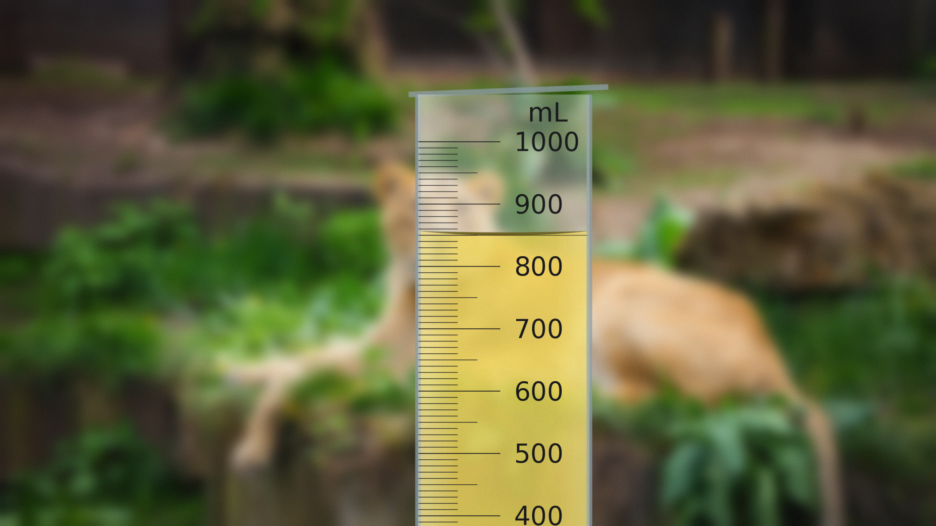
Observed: 850 mL
